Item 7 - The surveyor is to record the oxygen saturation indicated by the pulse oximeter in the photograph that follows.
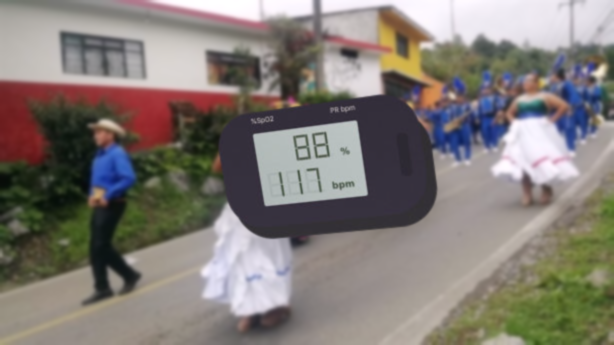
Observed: 88 %
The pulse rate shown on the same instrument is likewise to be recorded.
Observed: 117 bpm
